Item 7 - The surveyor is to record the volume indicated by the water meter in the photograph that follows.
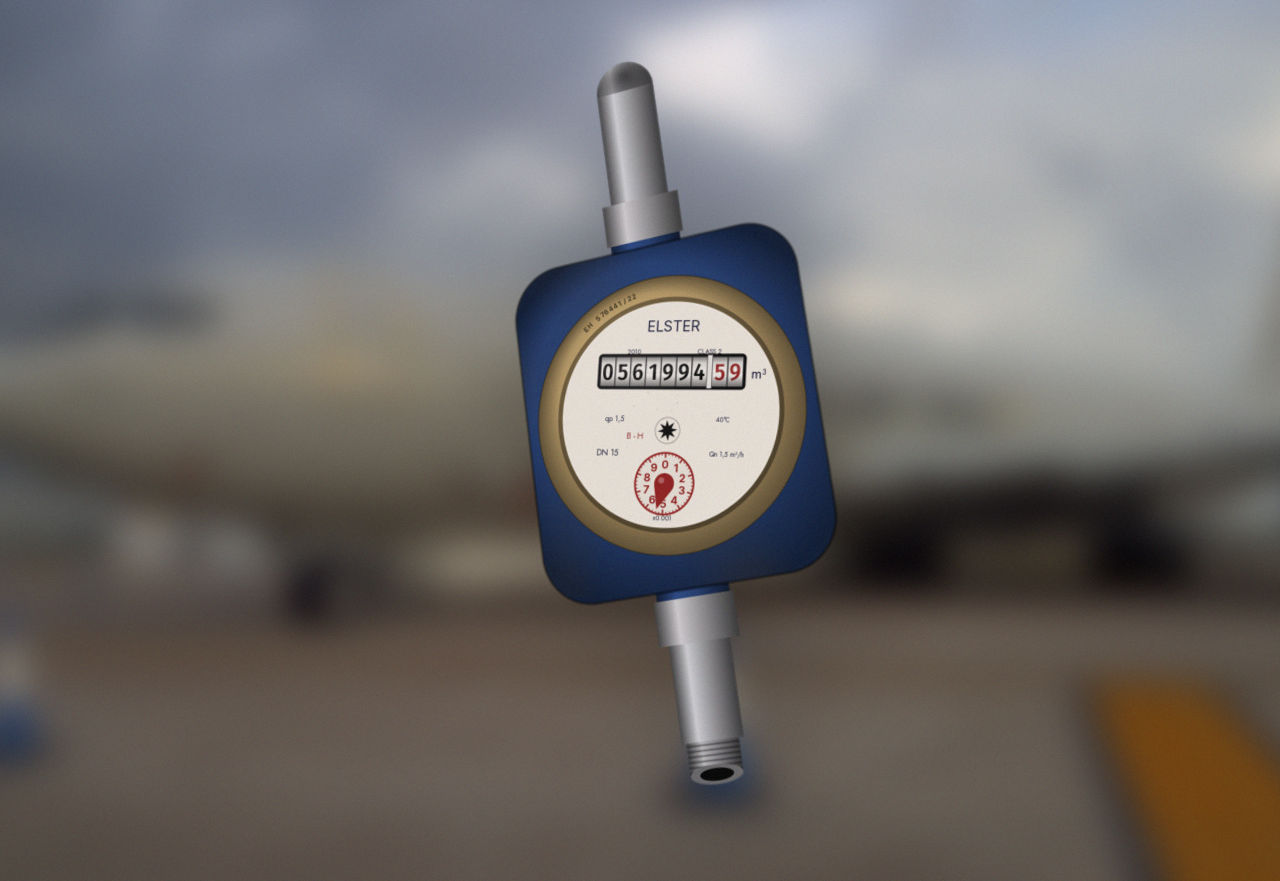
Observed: 561994.595 m³
